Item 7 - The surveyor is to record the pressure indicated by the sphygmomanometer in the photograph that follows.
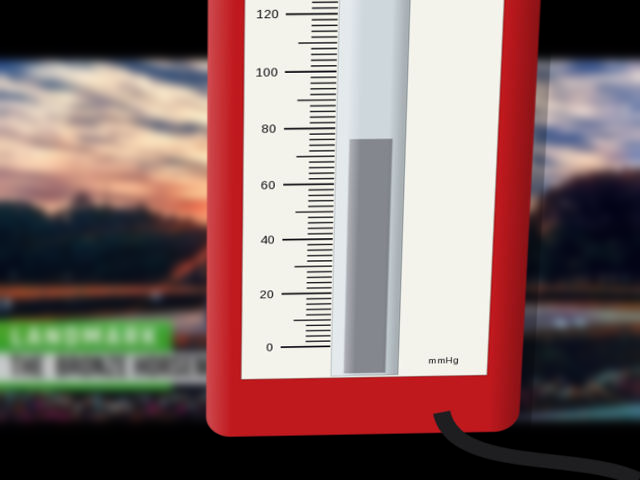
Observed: 76 mmHg
